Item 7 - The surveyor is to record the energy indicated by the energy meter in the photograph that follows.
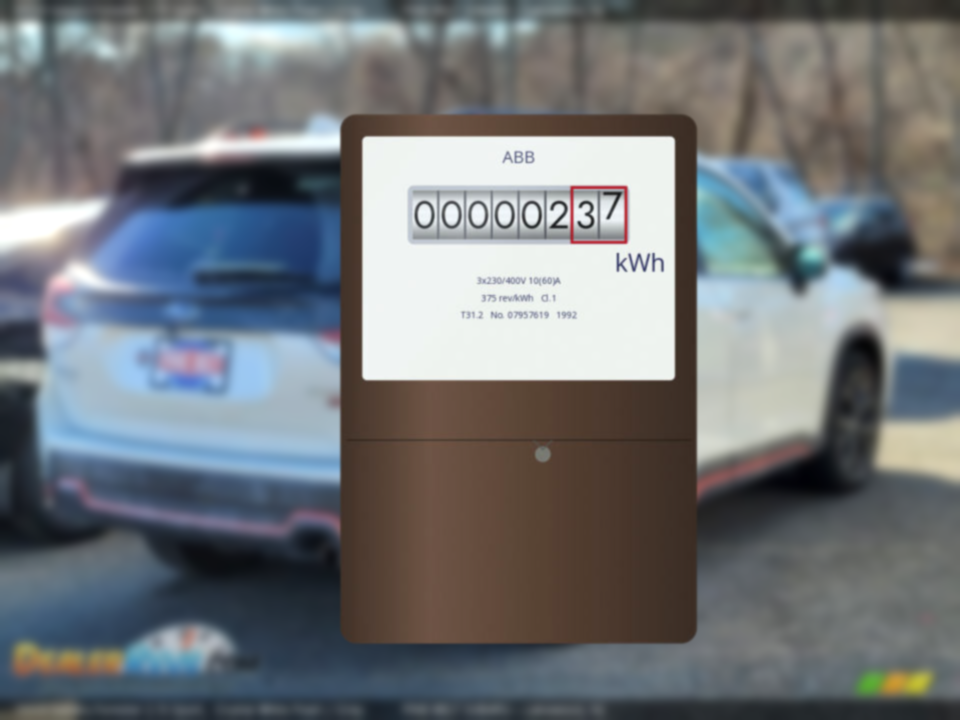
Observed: 2.37 kWh
